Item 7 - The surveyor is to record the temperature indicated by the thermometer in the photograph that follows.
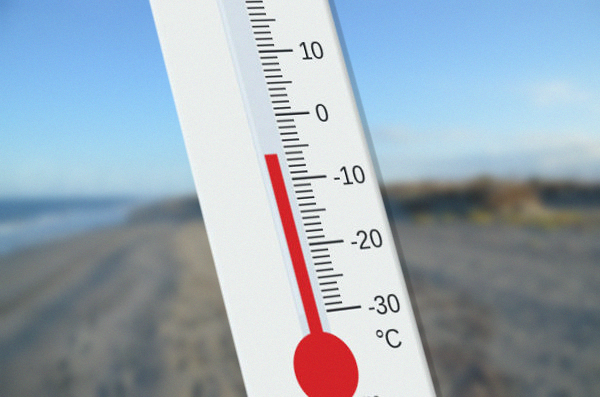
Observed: -6 °C
